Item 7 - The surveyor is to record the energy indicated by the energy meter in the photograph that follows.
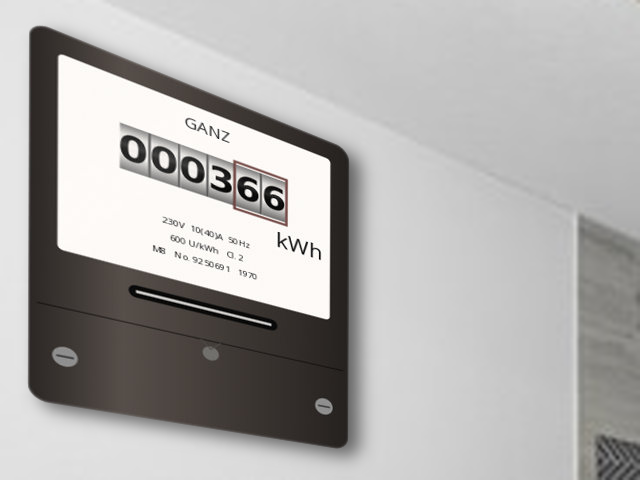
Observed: 3.66 kWh
